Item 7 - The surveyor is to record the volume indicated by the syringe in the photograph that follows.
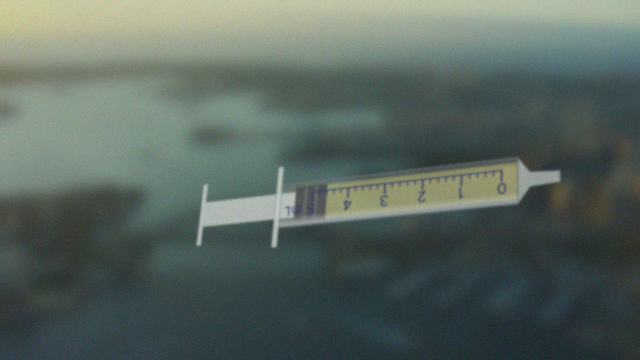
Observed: 4.6 mL
